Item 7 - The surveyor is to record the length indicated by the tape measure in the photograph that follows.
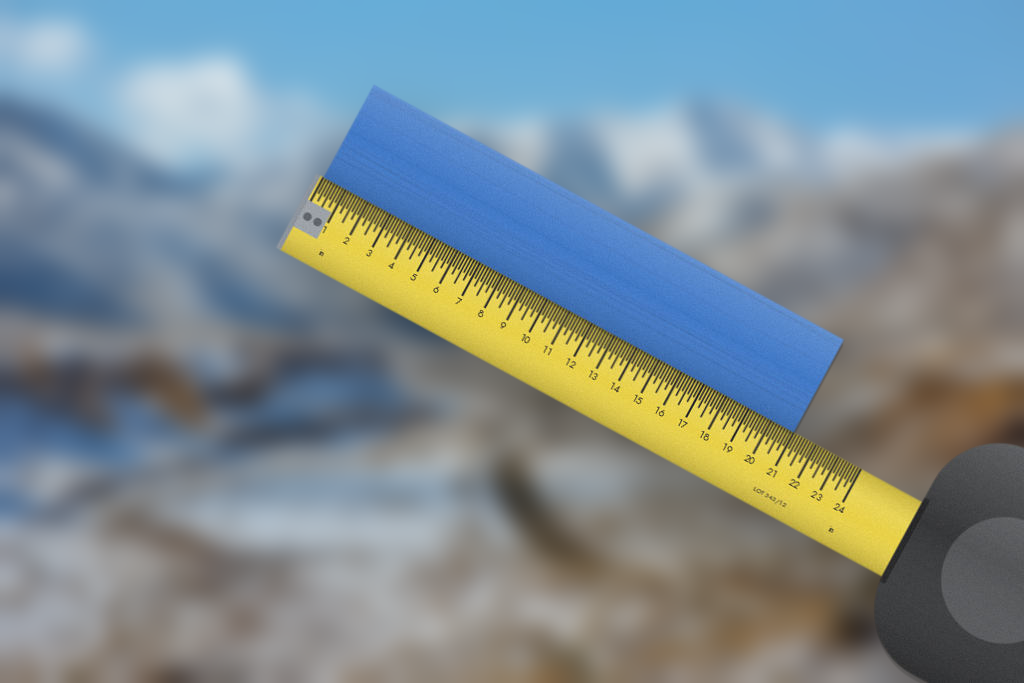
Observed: 21 in
